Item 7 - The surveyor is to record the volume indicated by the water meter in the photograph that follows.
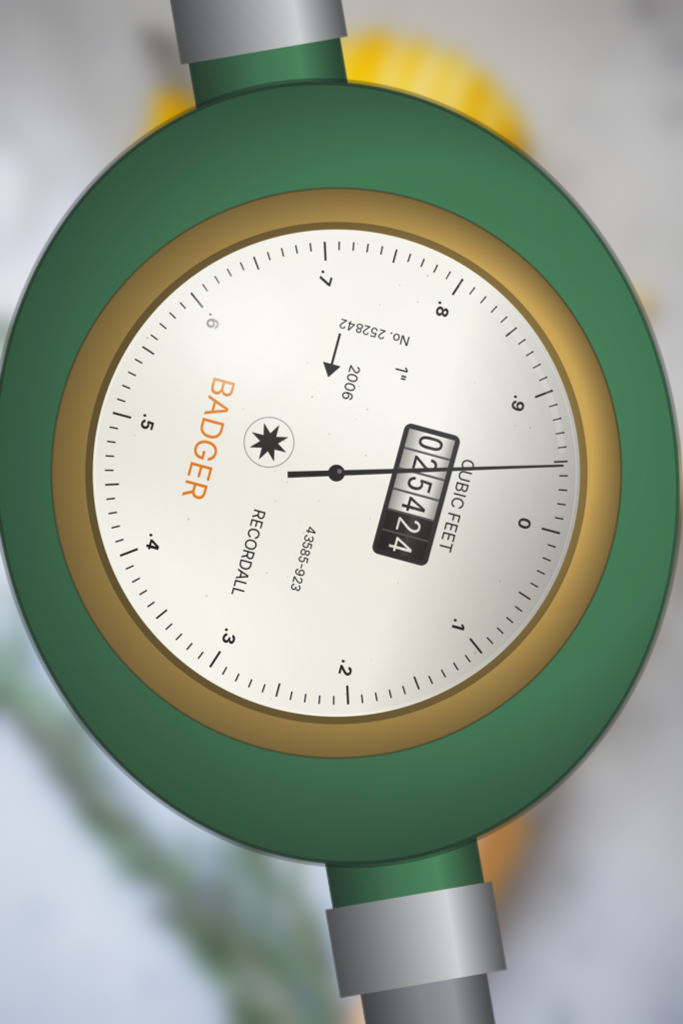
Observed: 25423.95 ft³
